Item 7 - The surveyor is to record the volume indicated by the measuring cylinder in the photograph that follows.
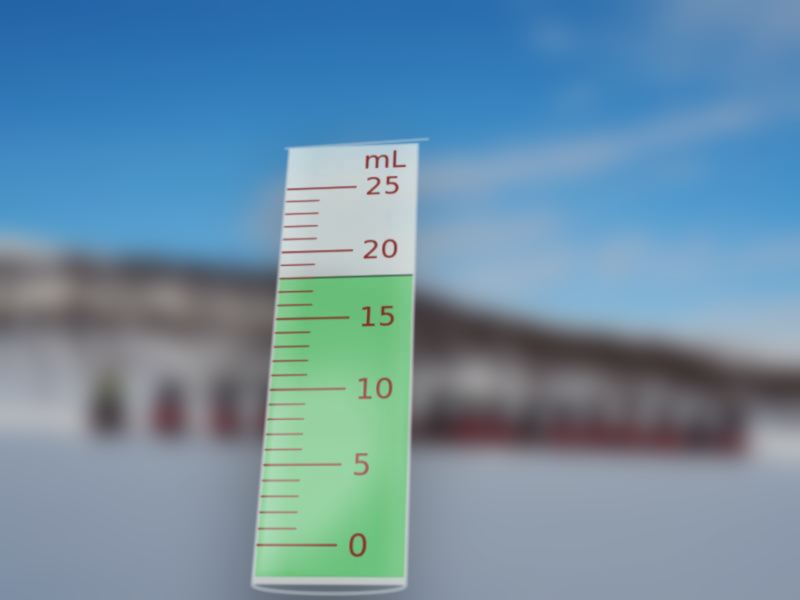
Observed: 18 mL
